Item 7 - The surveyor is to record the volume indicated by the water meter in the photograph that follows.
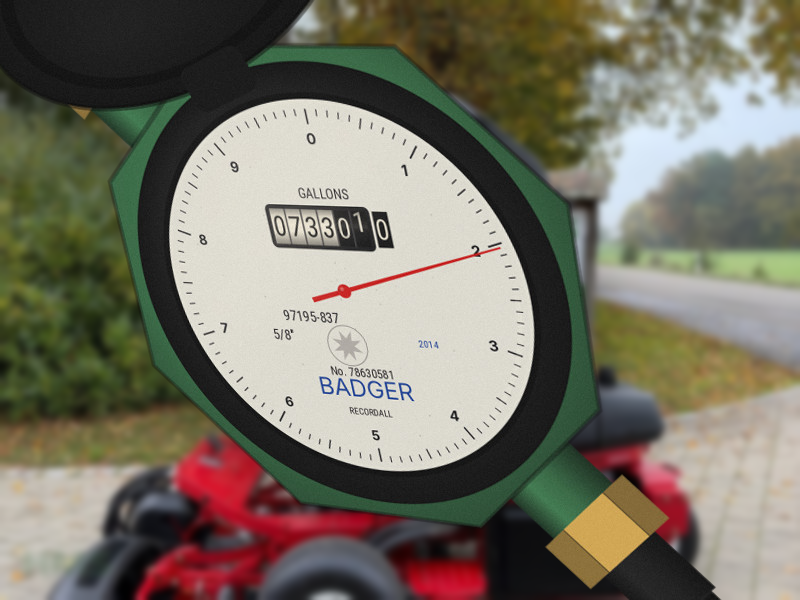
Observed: 733012.0 gal
